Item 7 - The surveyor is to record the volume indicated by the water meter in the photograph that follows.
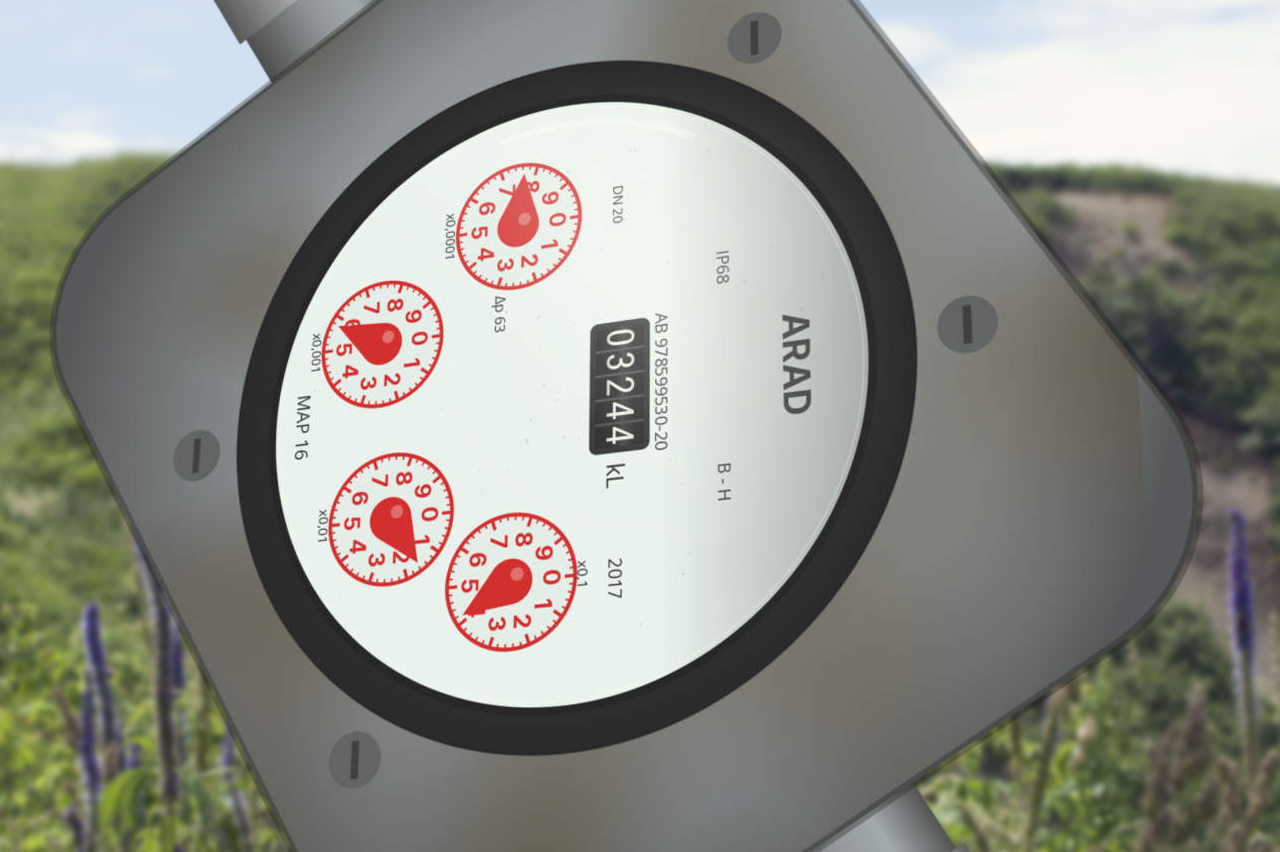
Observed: 3244.4157 kL
